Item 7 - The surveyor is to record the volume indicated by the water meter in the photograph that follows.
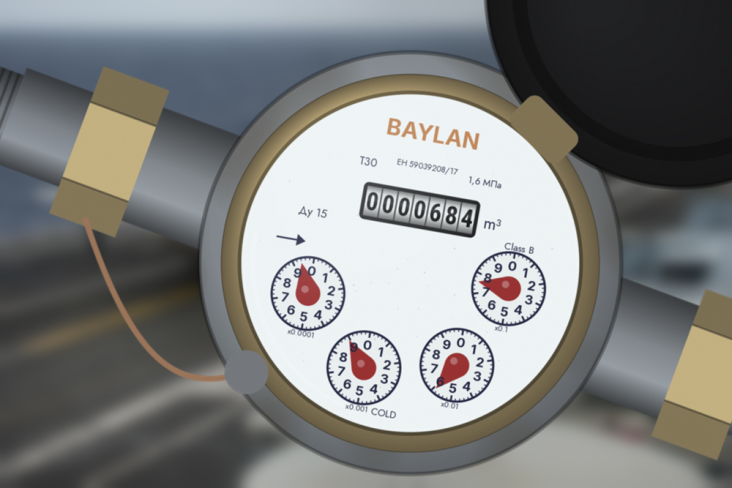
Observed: 684.7589 m³
